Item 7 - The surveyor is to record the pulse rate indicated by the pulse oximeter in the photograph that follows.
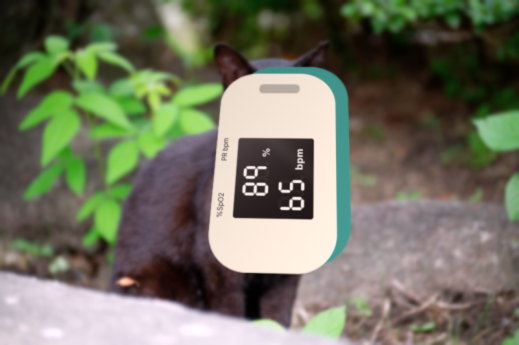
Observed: 65 bpm
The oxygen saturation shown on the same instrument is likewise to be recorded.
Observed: 89 %
